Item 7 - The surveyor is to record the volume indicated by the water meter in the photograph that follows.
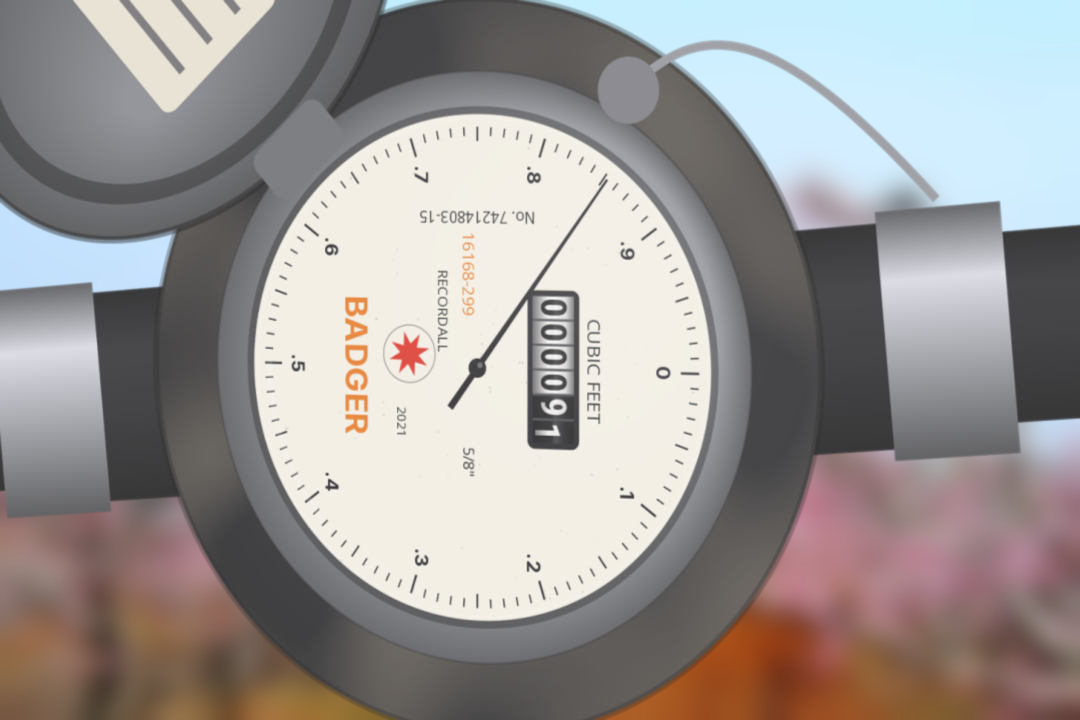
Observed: 90.85 ft³
